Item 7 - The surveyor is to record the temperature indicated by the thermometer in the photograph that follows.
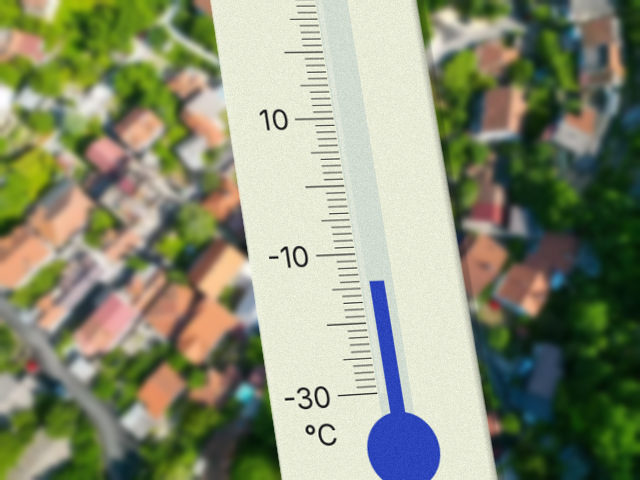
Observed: -14 °C
